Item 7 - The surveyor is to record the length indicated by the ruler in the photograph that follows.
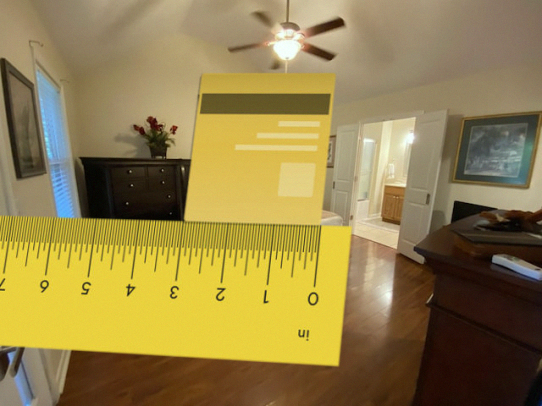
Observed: 3 in
